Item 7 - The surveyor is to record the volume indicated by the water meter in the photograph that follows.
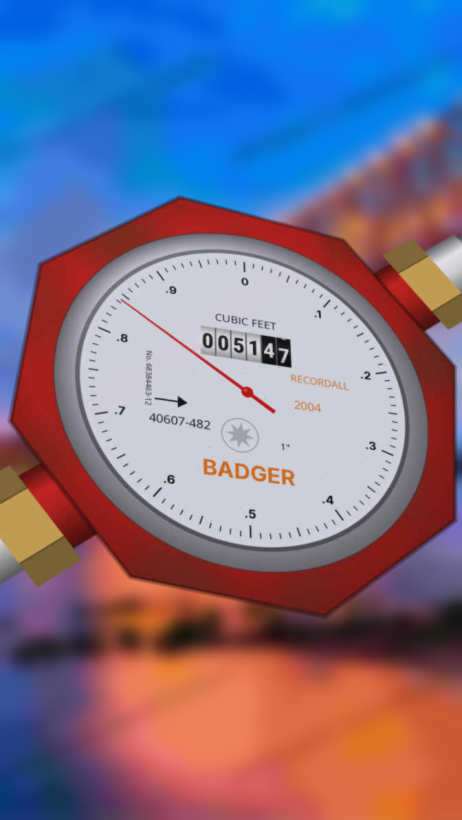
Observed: 5146.84 ft³
